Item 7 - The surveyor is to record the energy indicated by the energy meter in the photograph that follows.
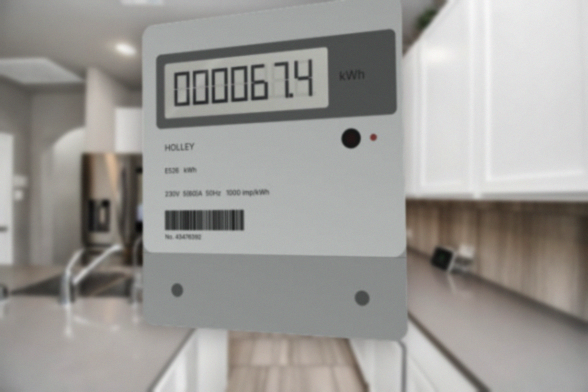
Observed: 67.4 kWh
